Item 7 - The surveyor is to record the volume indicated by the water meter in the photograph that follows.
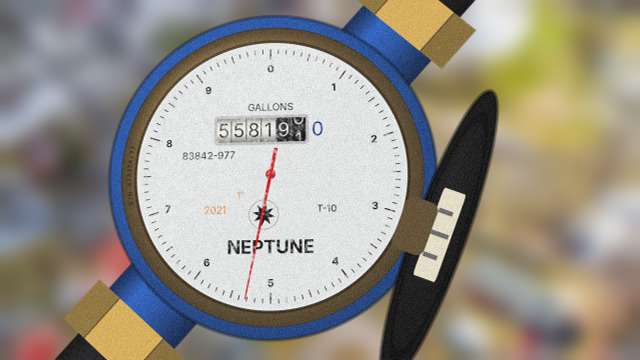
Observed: 5581905.3 gal
